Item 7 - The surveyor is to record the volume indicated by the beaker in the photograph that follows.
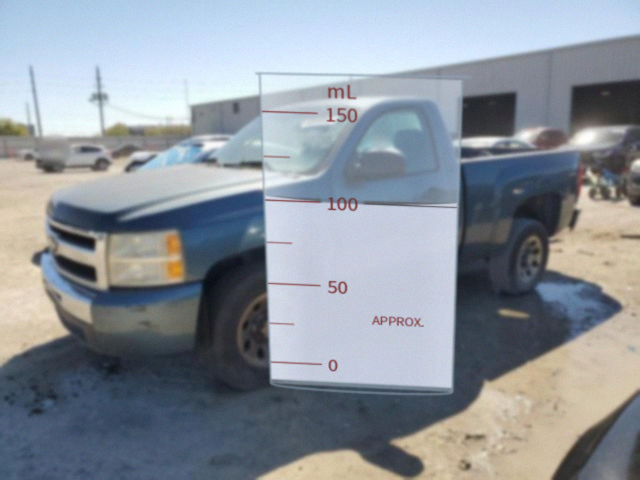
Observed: 100 mL
